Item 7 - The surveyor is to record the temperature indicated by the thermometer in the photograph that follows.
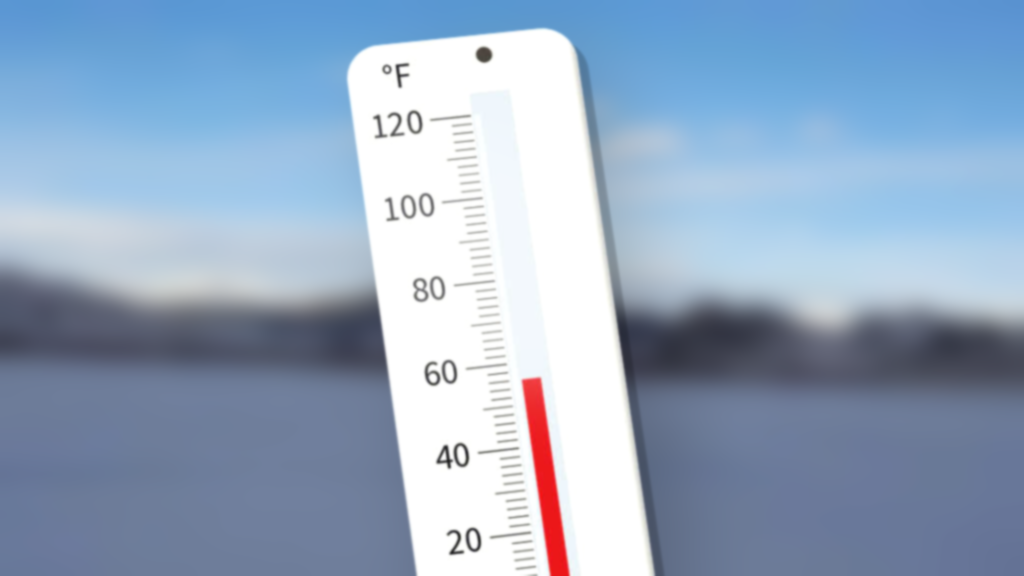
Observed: 56 °F
